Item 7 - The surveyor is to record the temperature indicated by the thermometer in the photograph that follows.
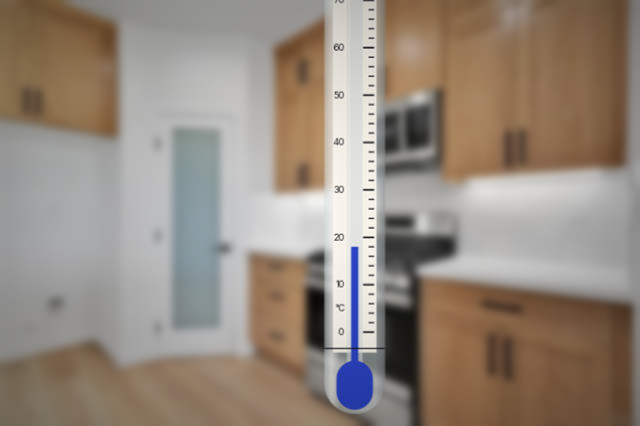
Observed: 18 °C
